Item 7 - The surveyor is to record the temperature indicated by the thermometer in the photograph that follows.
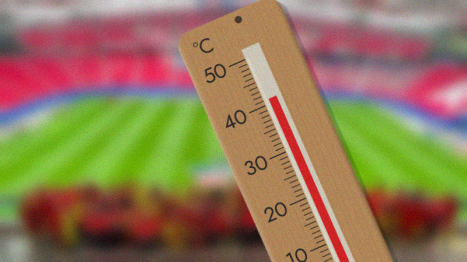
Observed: 41 °C
